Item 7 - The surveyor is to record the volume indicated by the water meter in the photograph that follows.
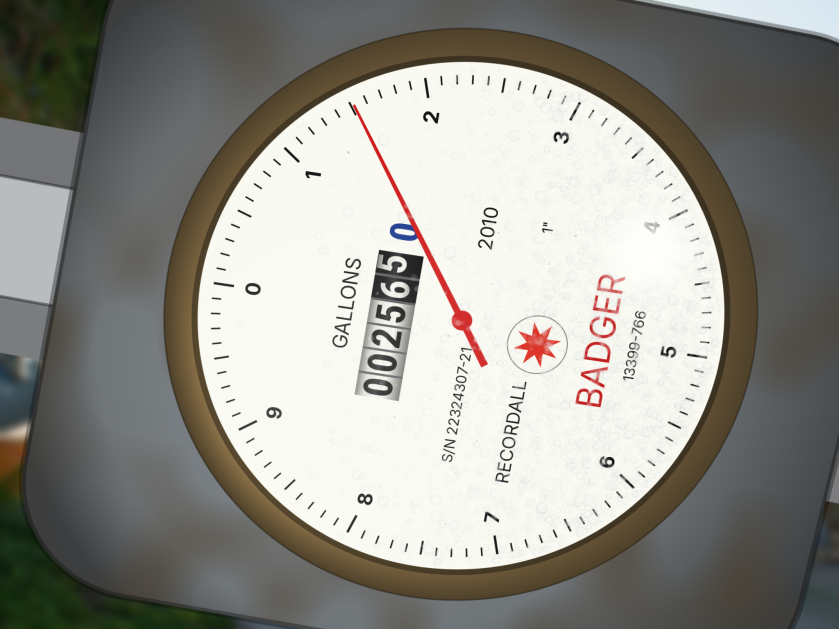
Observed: 25651.5 gal
